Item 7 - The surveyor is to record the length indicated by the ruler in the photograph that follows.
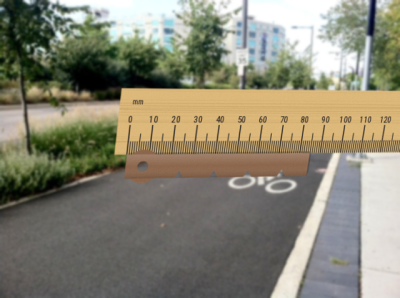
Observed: 85 mm
